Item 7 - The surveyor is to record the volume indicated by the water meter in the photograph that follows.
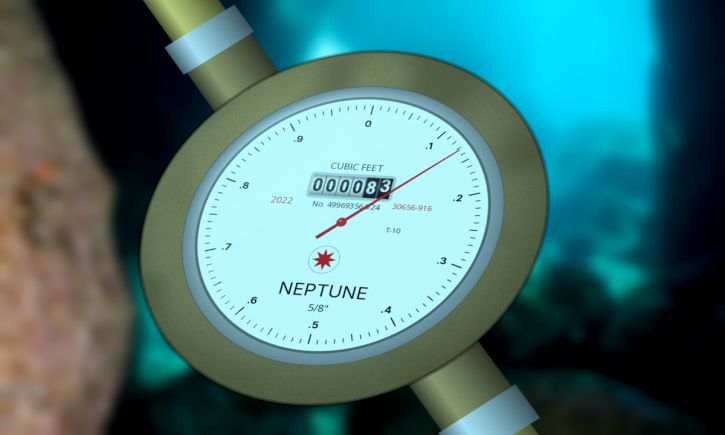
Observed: 83.13 ft³
